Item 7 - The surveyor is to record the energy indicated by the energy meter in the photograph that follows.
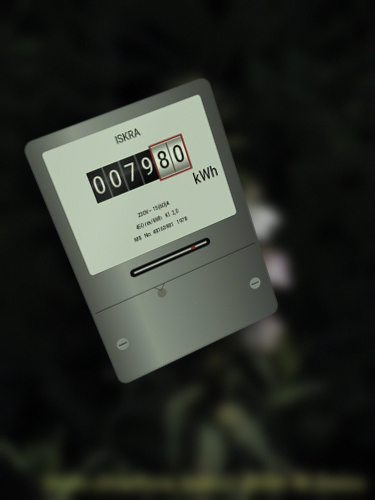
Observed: 79.80 kWh
